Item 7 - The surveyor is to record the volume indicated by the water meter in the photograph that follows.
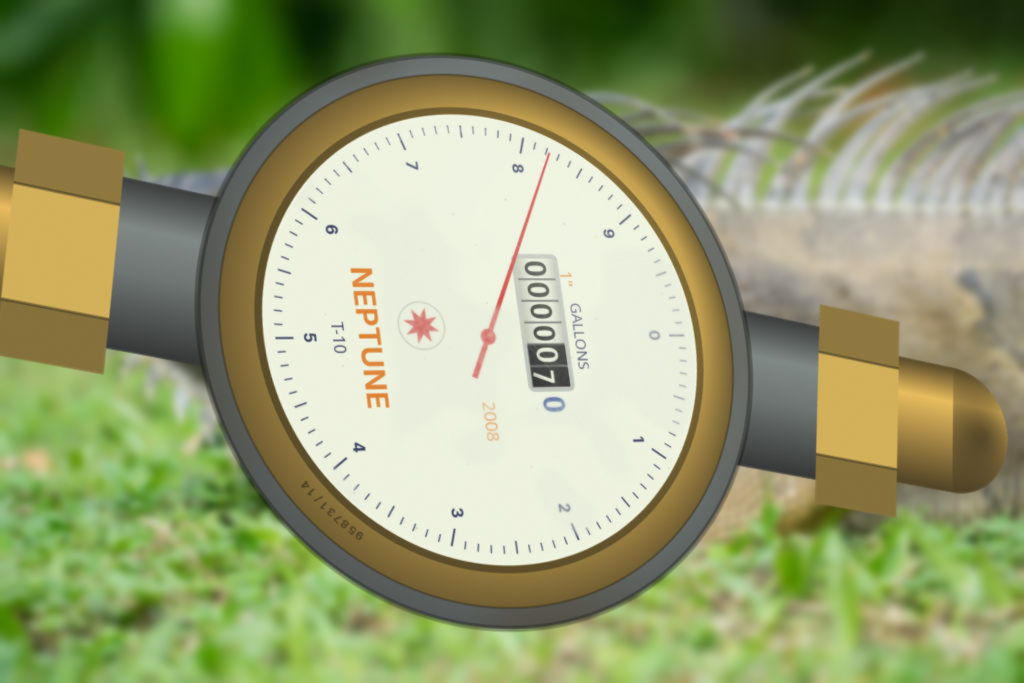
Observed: 68.2 gal
